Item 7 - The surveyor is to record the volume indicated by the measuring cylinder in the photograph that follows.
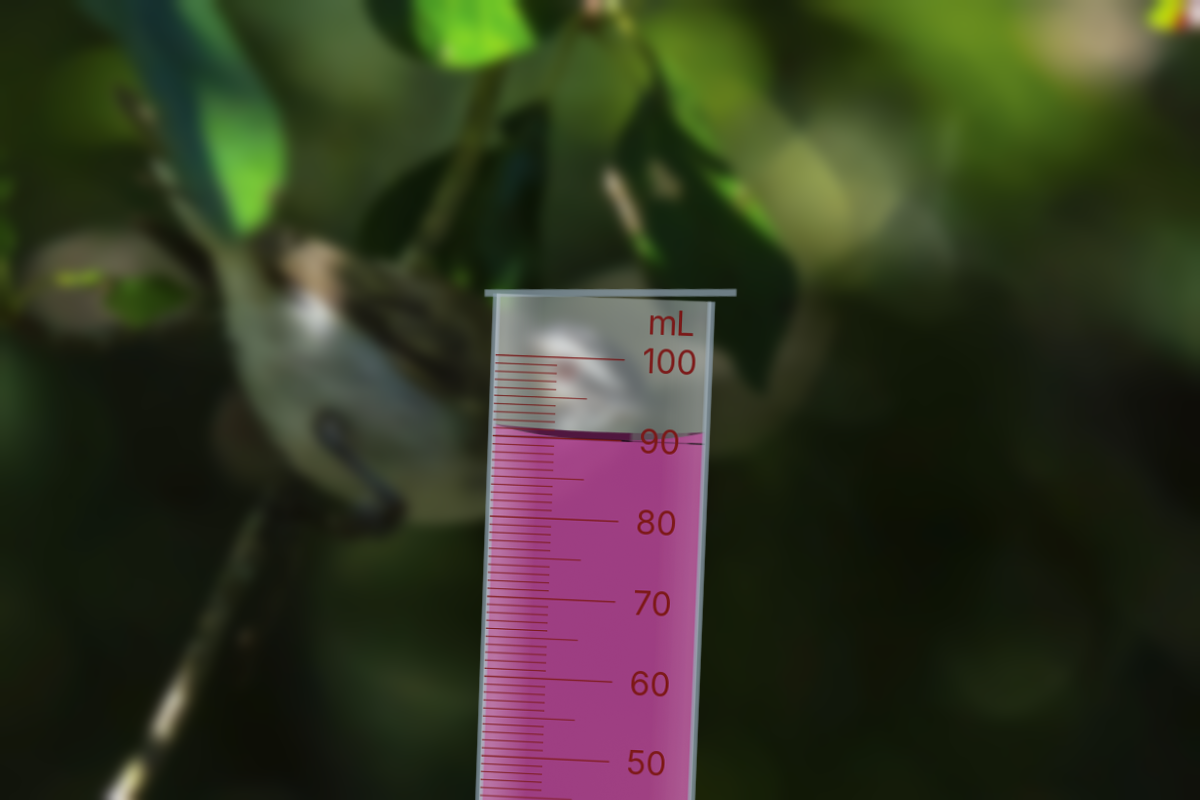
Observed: 90 mL
